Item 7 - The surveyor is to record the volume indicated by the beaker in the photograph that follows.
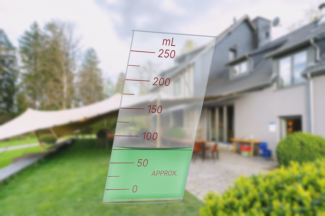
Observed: 75 mL
